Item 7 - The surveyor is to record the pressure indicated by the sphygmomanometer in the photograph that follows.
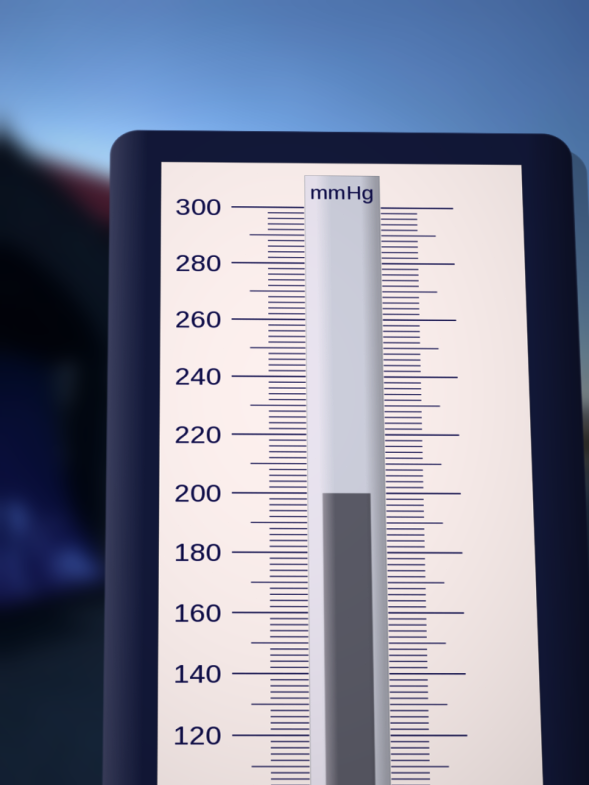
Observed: 200 mmHg
